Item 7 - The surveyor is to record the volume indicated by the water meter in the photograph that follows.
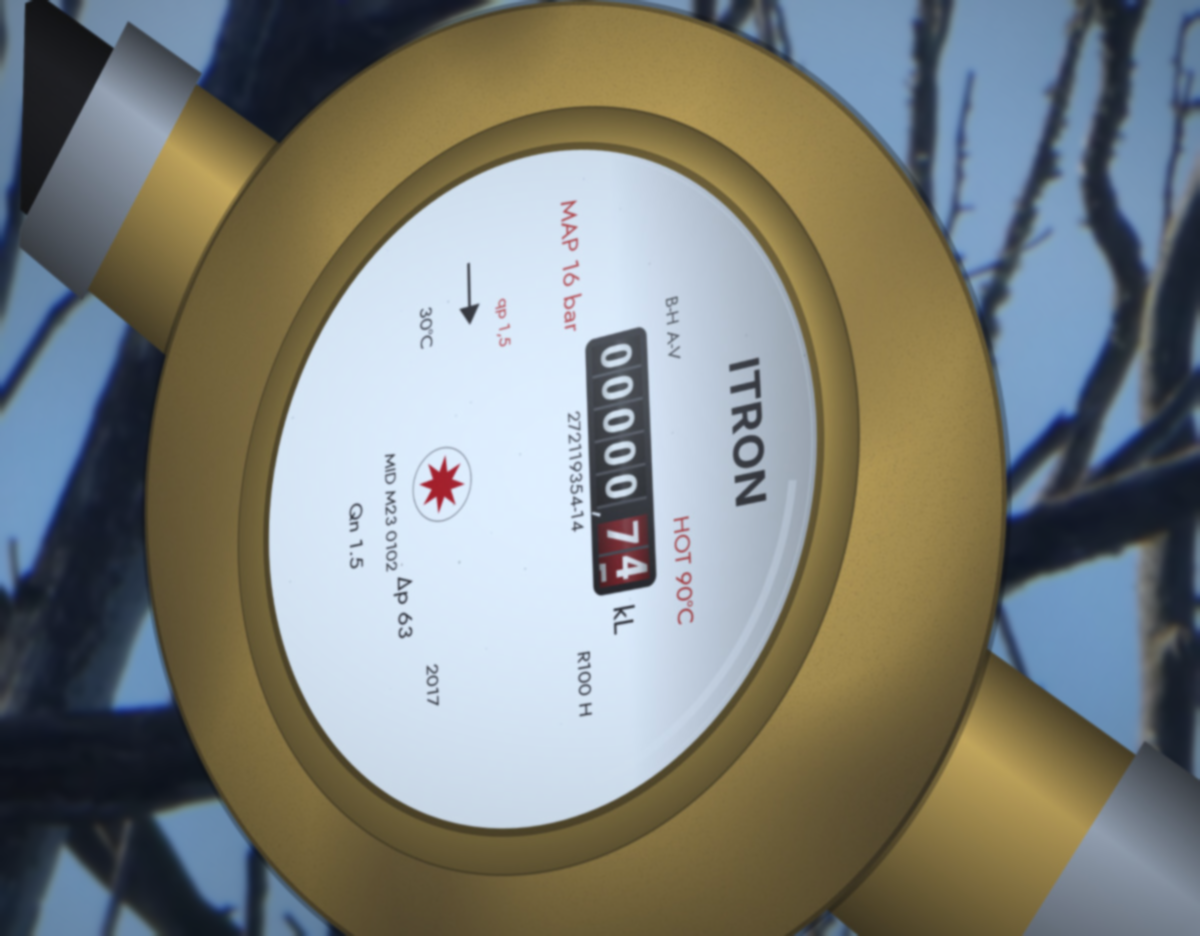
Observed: 0.74 kL
